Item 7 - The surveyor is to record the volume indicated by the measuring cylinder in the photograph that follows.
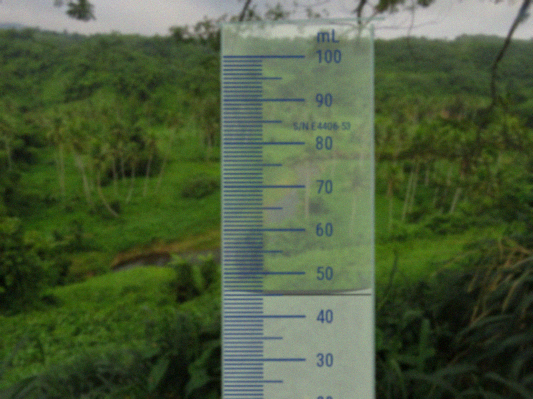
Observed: 45 mL
